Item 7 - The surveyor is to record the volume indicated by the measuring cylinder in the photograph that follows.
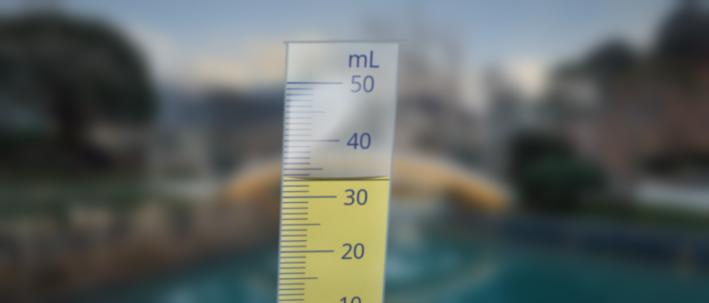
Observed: 33 mL
